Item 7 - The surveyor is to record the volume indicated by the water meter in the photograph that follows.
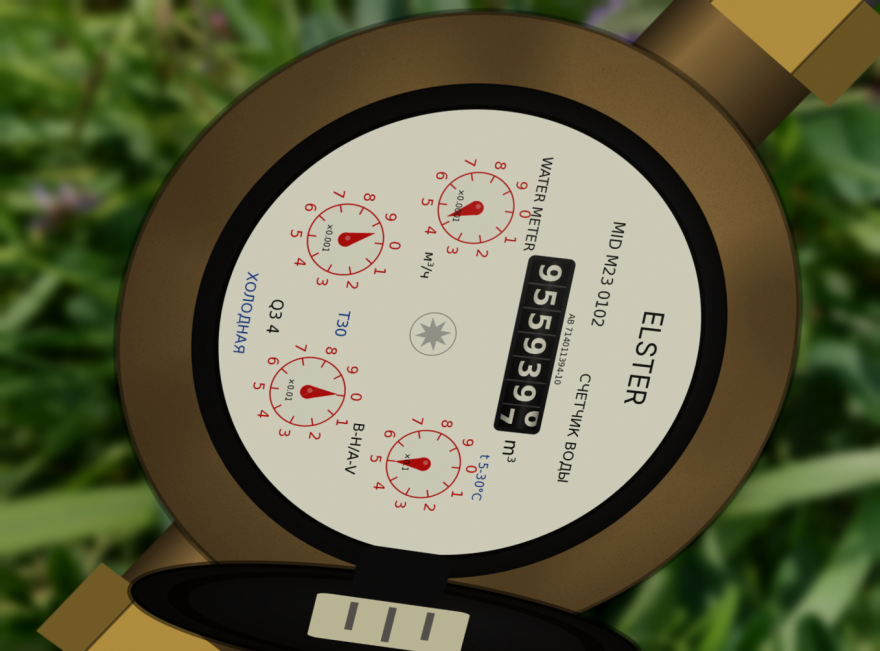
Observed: 9559396.4994 m³
